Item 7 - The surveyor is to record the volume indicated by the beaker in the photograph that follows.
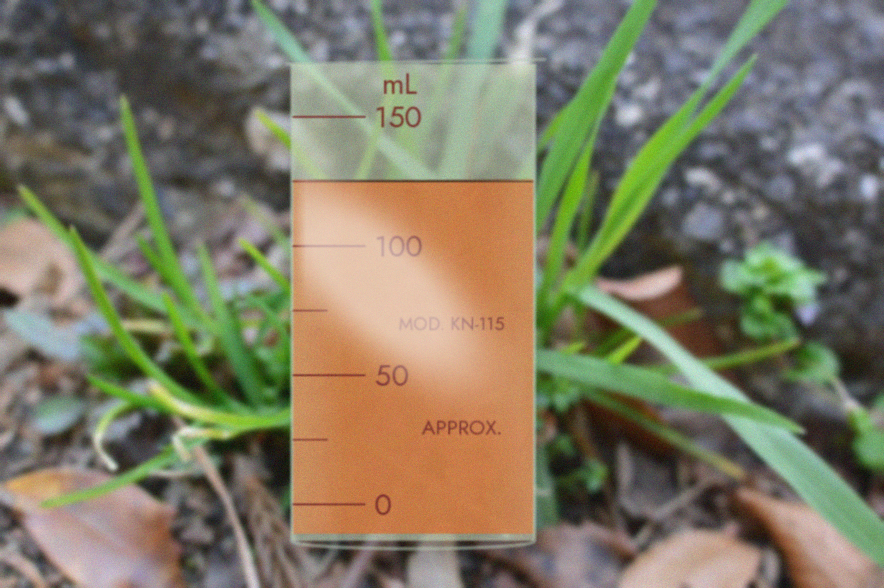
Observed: 125 mL
